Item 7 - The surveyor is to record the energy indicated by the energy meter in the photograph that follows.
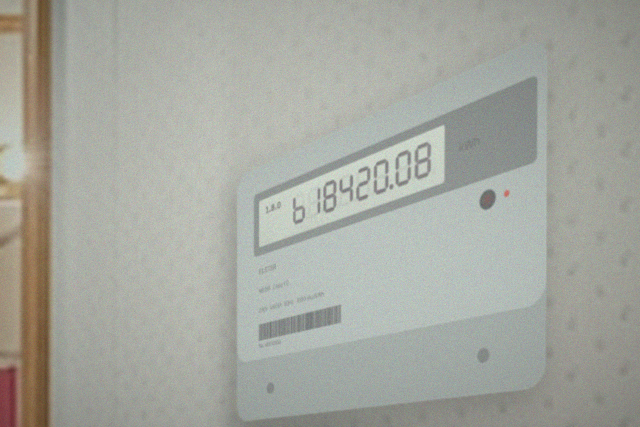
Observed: 618420.08 kWh
